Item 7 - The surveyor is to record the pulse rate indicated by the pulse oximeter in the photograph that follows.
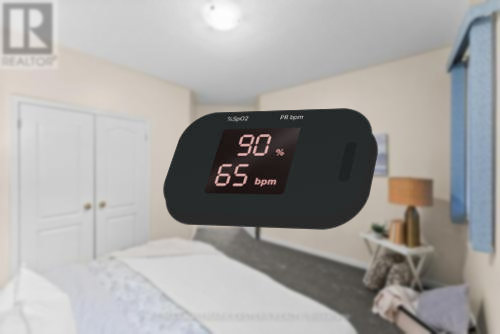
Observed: 65 bpm
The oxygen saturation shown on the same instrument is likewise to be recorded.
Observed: 90 %
